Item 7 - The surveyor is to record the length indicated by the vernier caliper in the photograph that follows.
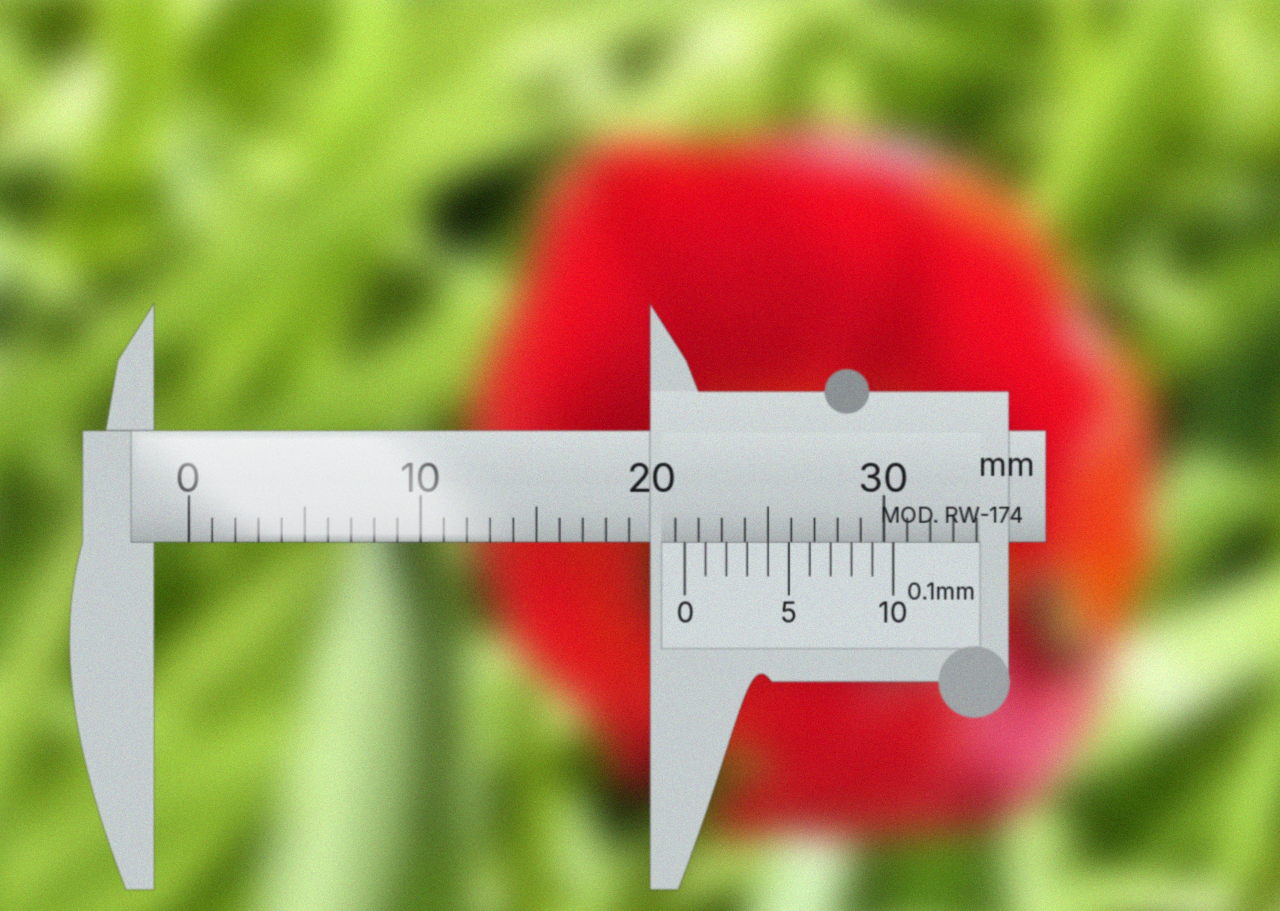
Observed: 21.4 mm
